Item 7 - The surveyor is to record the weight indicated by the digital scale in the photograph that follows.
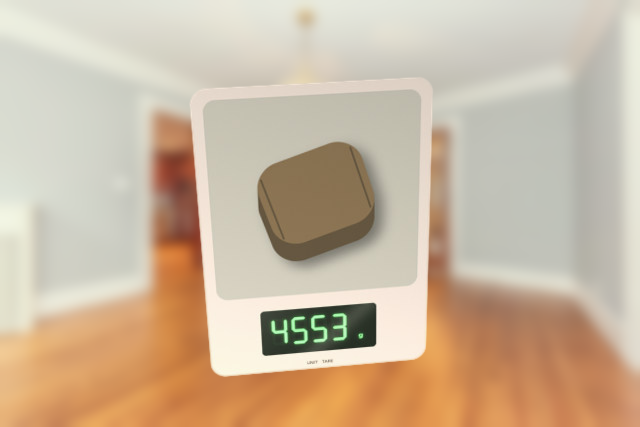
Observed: 4553 g
